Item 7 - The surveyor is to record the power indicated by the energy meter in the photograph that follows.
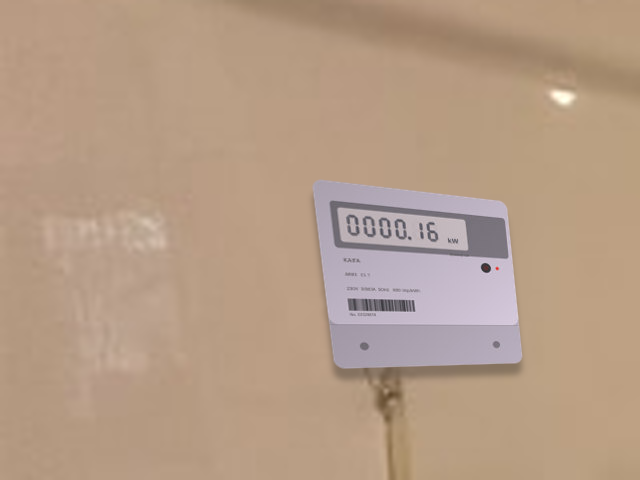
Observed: 0.16 kW
